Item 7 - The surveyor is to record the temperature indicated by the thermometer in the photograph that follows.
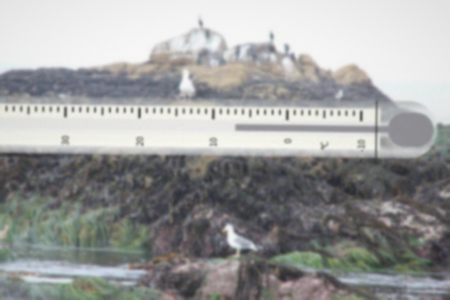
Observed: 7 °C
